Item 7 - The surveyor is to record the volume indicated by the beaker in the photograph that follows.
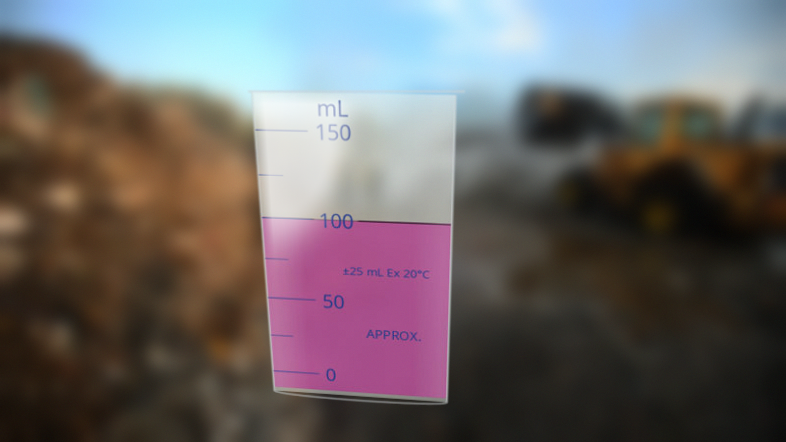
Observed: 100 mL
